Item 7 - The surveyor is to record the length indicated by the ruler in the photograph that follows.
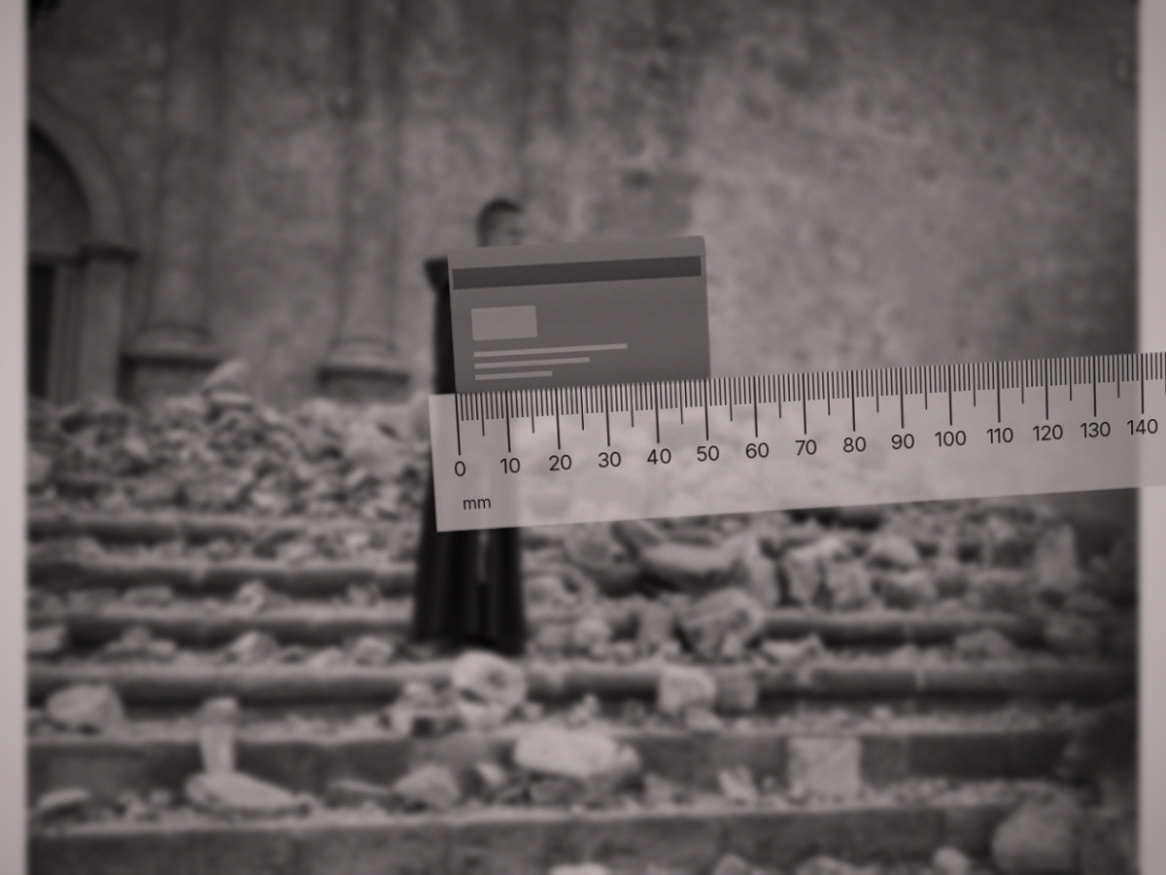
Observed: 51 mm
